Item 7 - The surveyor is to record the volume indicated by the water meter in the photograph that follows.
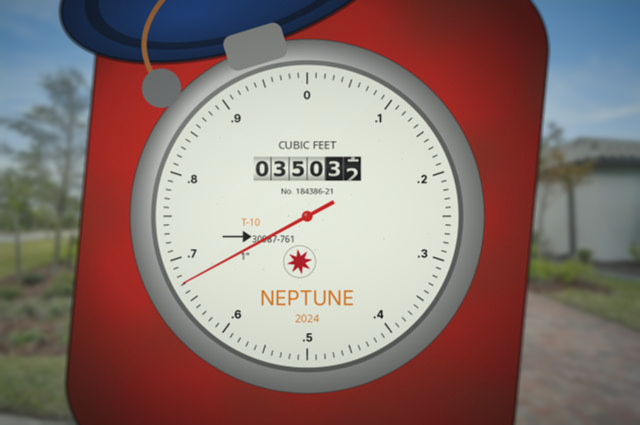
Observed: 35031.67 ft³
